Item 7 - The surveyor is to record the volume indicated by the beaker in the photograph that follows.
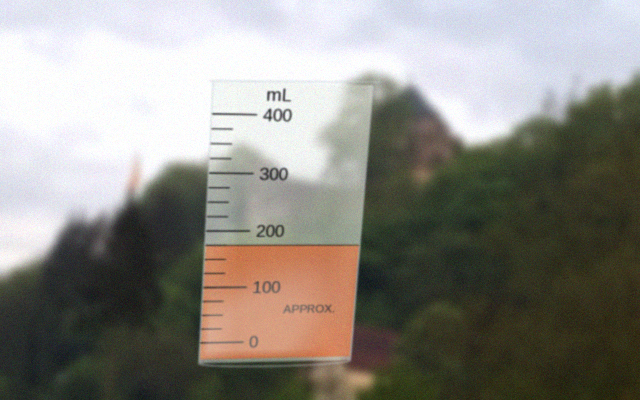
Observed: 175 mL
